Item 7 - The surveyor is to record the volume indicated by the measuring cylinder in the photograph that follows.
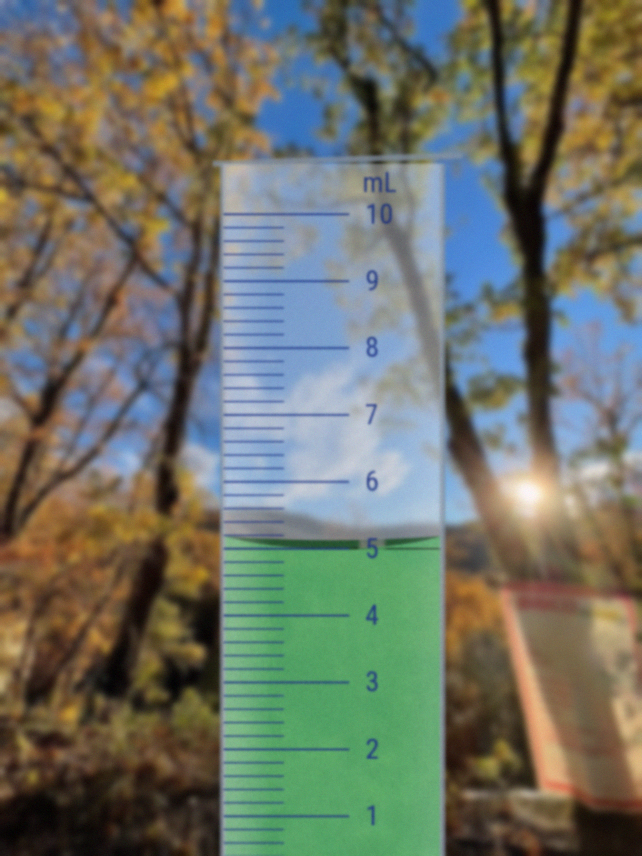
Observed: 5 mL
